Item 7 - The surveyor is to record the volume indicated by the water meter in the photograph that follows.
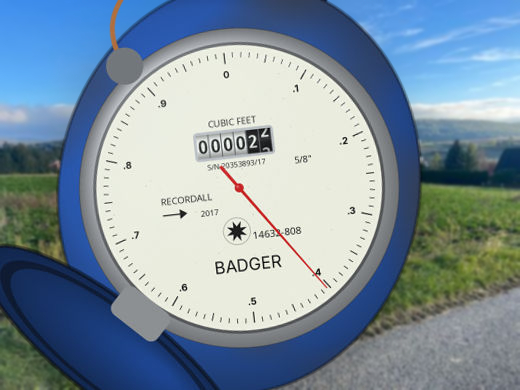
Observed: 22.40 ft³
